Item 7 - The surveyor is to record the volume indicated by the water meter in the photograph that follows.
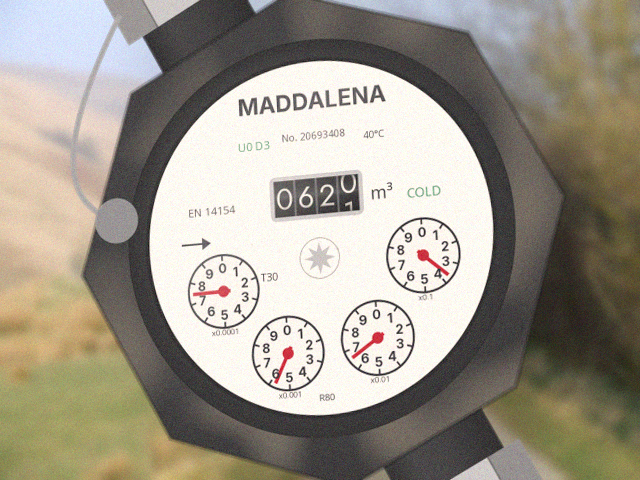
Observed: 620.3657 m³
